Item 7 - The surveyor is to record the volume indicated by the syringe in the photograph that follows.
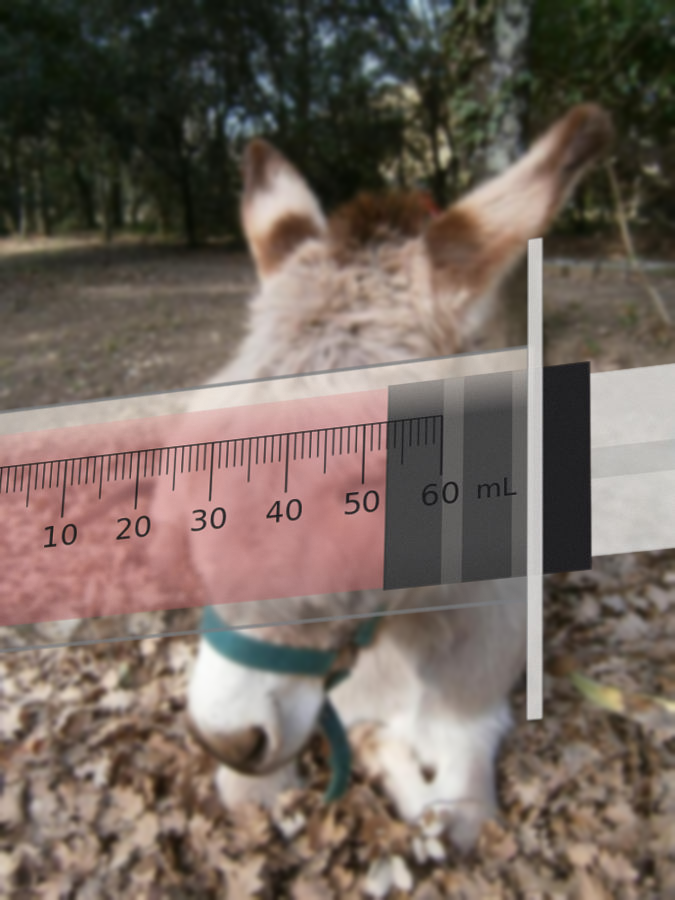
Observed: 53 mL
